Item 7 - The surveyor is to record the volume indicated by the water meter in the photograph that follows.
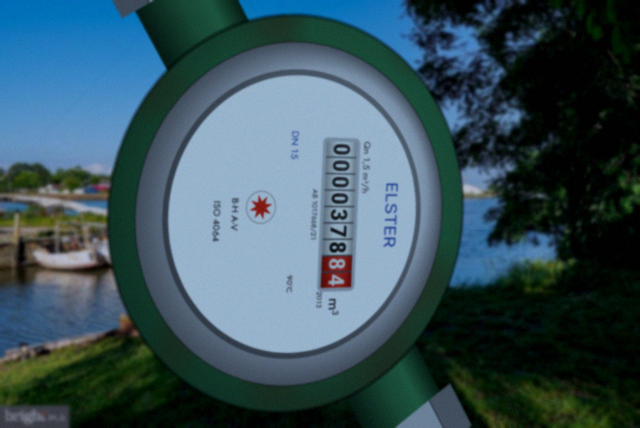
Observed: 378.84 m³
